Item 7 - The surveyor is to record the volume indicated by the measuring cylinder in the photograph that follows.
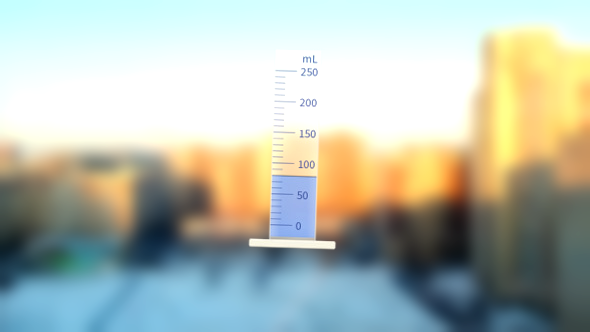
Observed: 80 mL
